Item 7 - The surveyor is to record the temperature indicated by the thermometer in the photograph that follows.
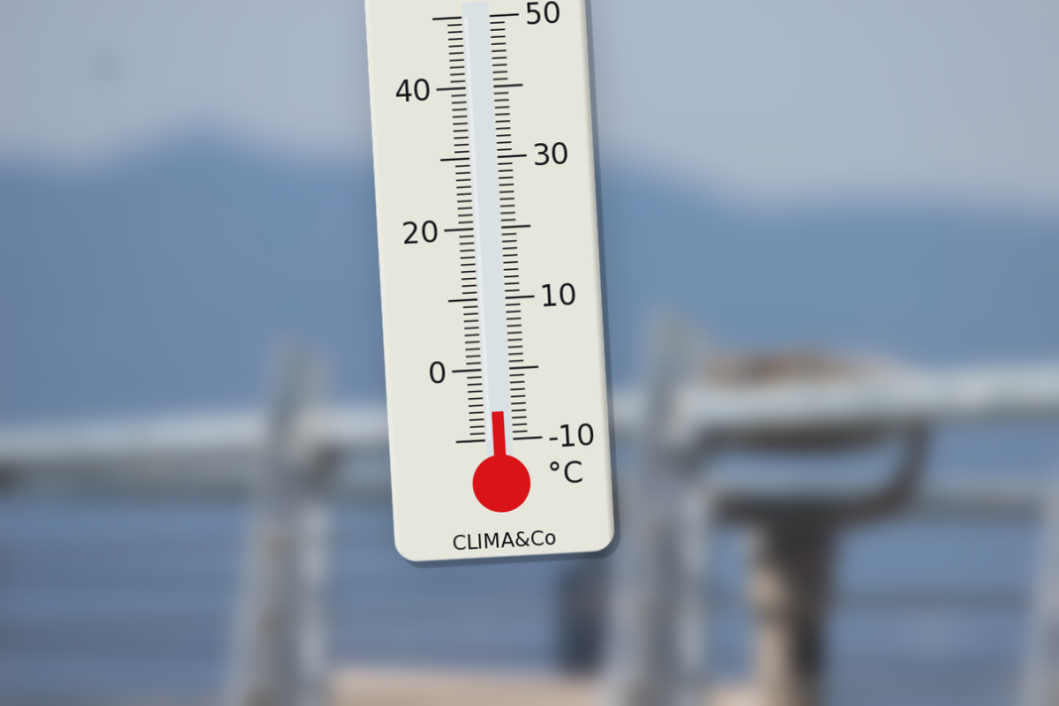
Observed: -6 °C
